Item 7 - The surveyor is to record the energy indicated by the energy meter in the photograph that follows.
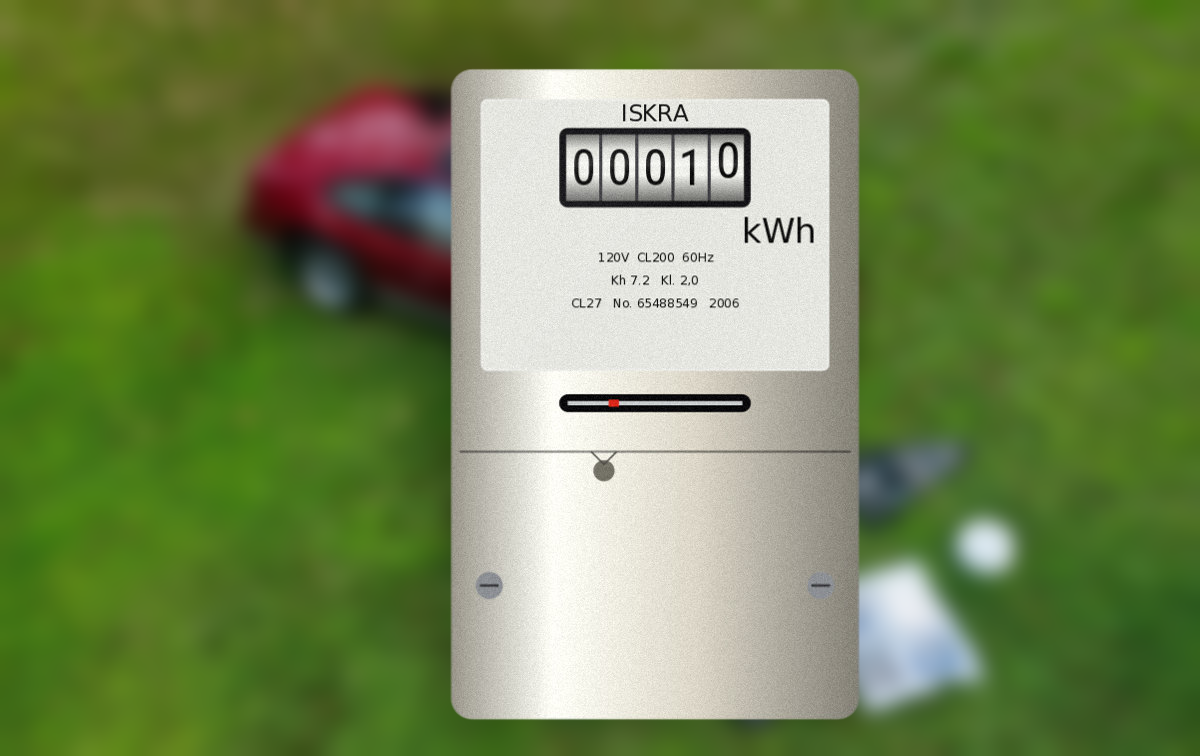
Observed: 10 kWh
